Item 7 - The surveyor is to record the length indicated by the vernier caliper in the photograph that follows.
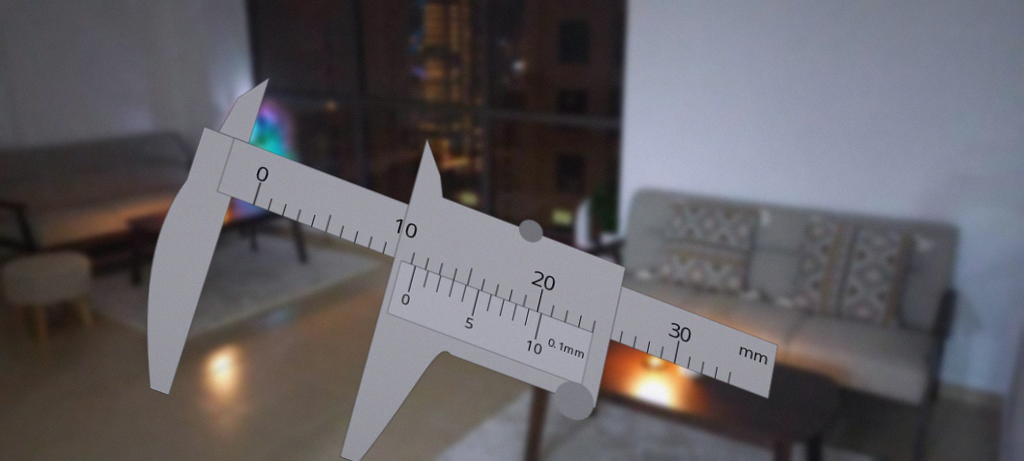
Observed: 11.3 mm
